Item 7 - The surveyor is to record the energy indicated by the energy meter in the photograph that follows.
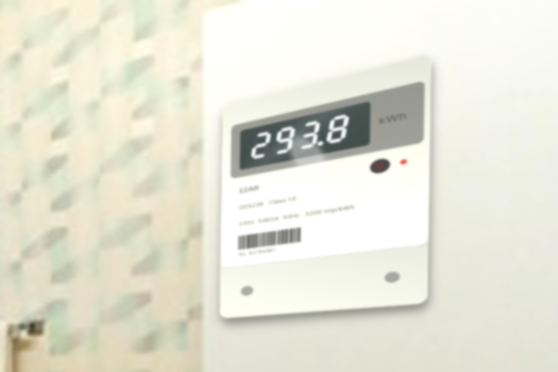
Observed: 293.8 kWh
